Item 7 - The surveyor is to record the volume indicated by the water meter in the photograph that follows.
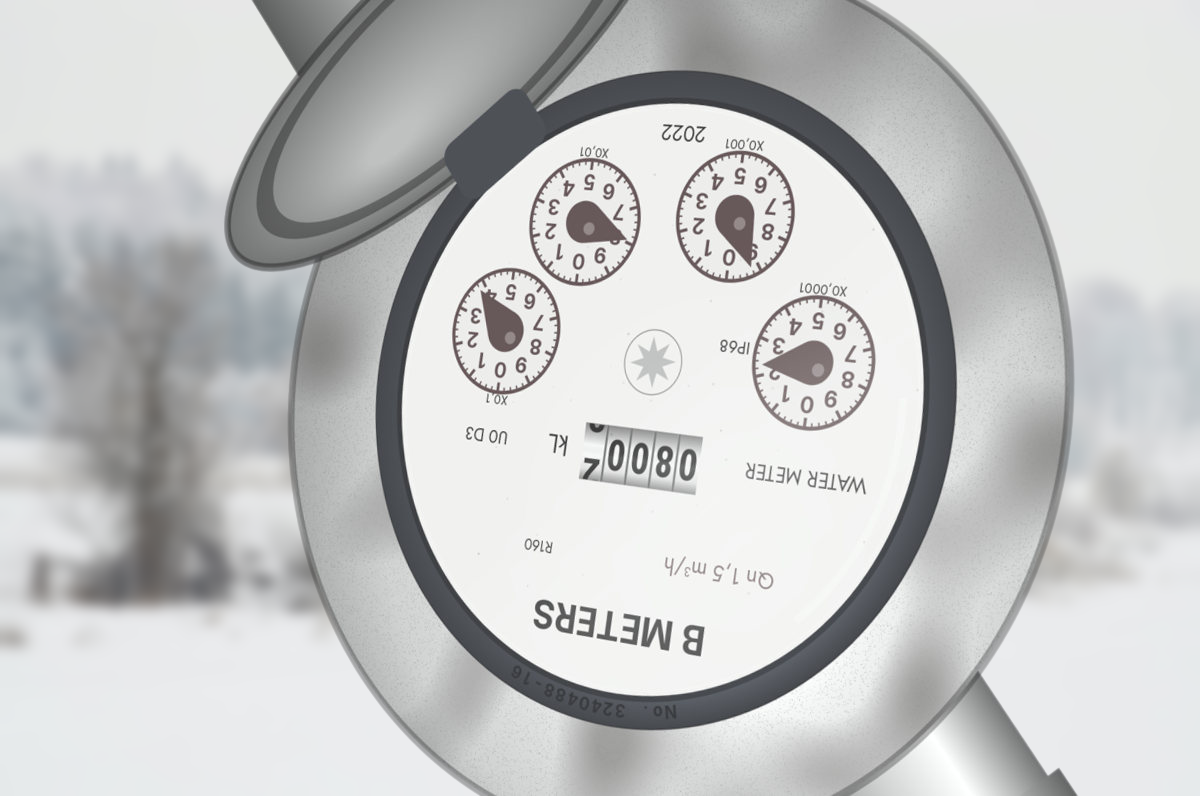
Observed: 8002.3792 kL
